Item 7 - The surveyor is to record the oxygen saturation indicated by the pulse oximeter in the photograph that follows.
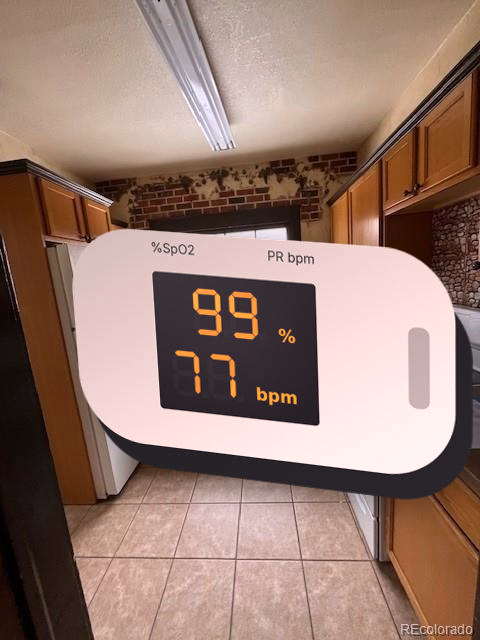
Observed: 99 %
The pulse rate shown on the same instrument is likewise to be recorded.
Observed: 77 bpm
